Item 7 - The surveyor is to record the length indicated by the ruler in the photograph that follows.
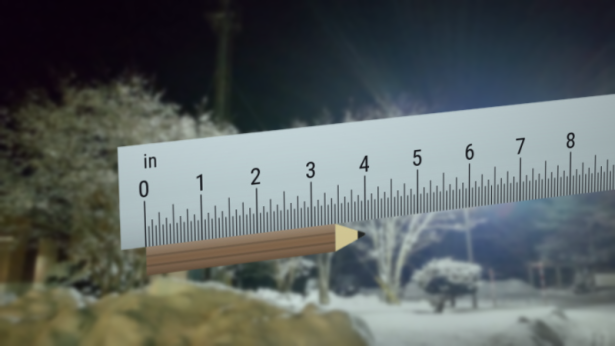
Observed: 4 in
